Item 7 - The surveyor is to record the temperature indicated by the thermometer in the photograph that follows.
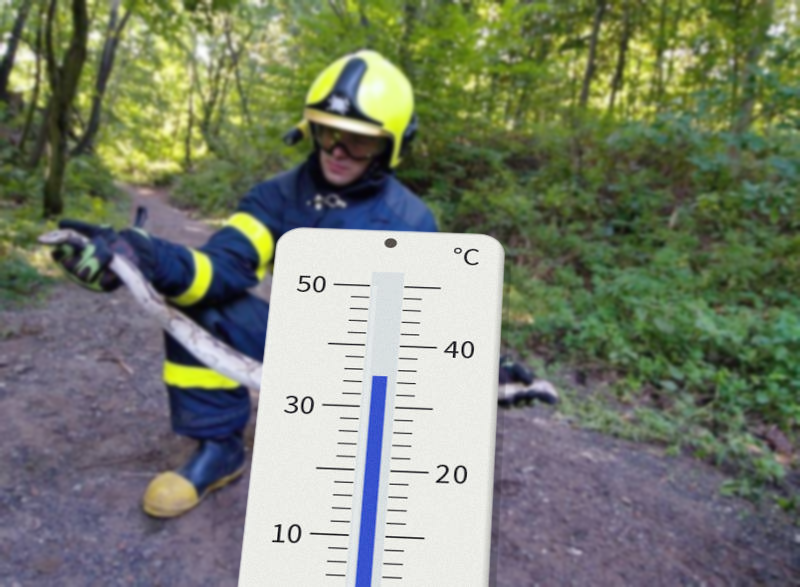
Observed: 35 °C
